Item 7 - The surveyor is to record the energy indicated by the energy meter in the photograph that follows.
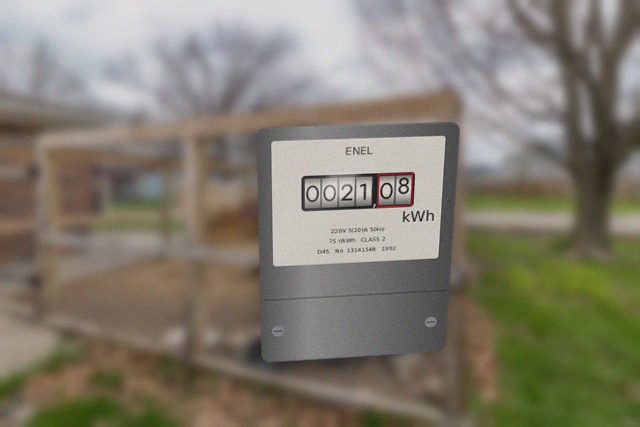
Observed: 21.08 kWh
